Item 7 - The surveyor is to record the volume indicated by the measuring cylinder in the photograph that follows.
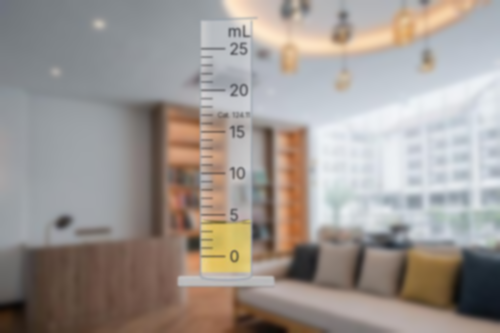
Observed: 4 mL
